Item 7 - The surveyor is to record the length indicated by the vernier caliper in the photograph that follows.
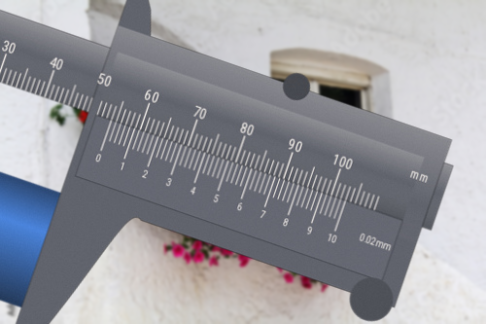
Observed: 54.0 mm
